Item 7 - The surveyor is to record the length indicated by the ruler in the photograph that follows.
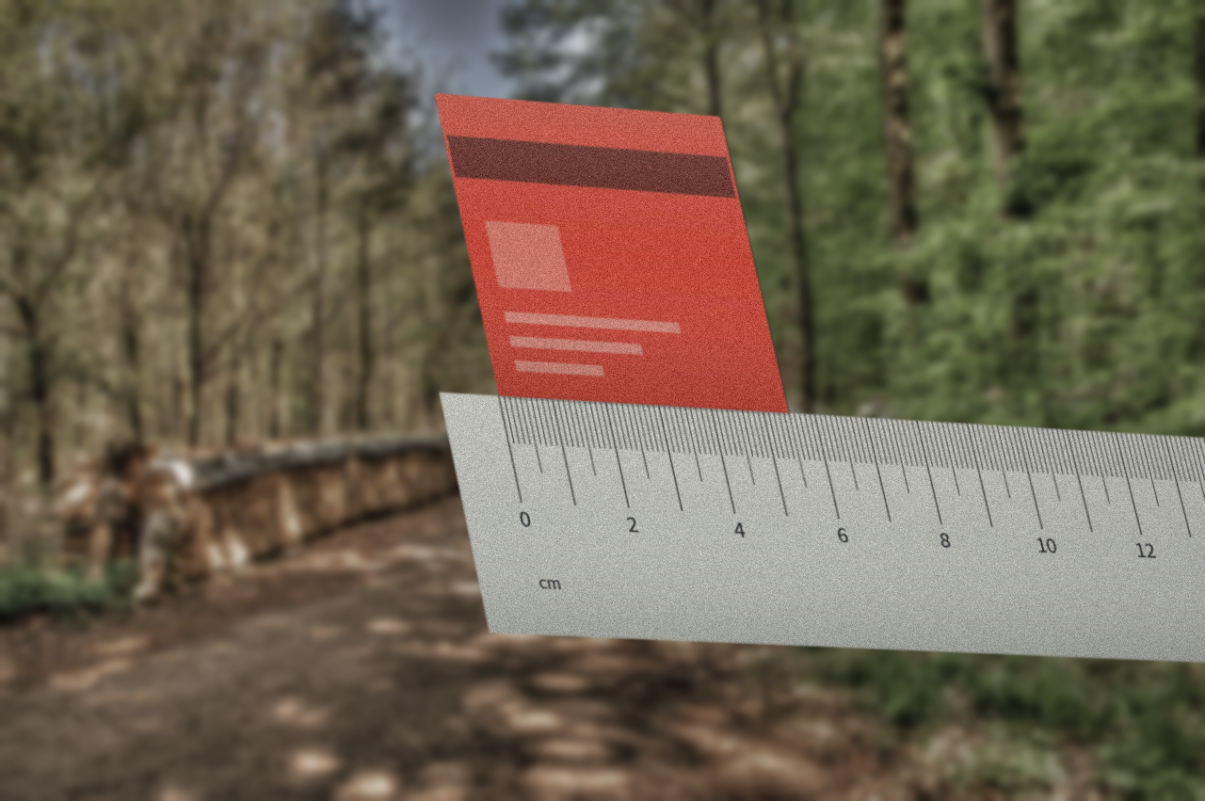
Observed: 5.5 cm
